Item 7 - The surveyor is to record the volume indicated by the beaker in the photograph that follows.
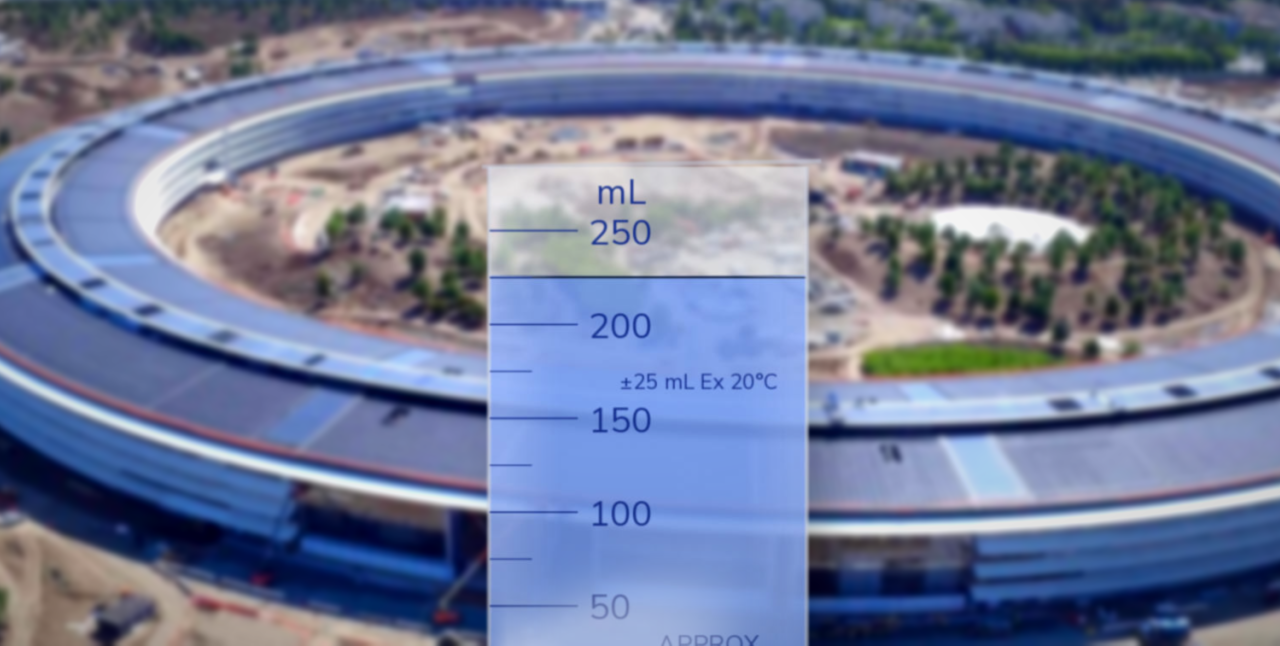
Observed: 225 mL
